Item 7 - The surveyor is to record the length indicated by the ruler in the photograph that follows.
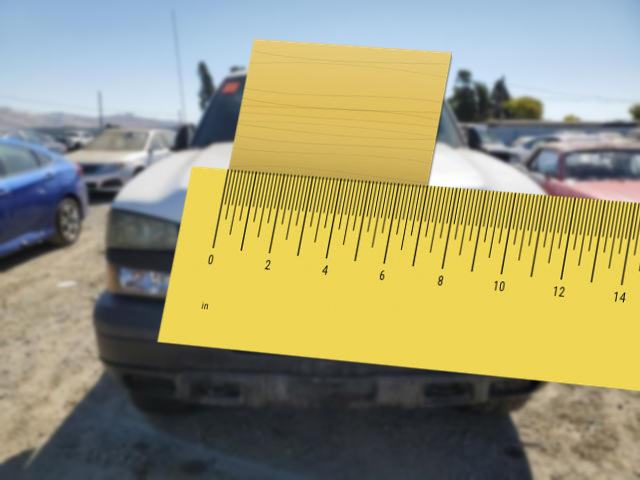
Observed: 7 in
